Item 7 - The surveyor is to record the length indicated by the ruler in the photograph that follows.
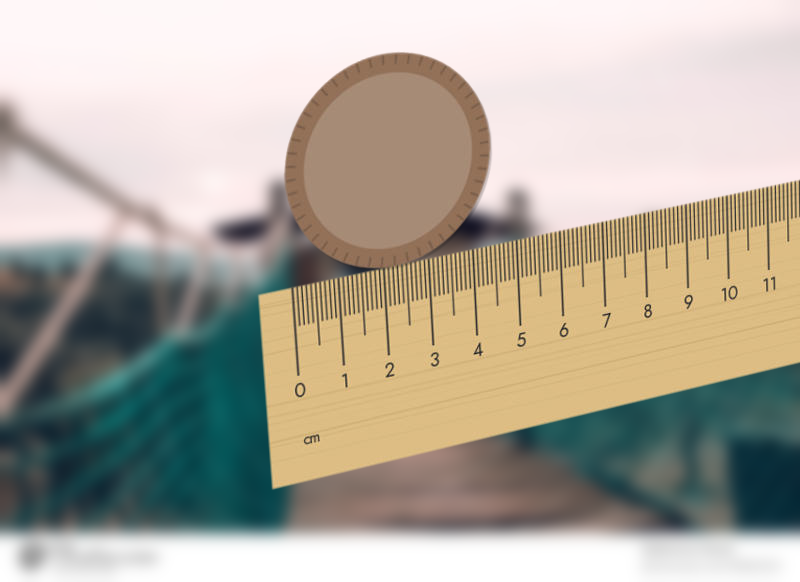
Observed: 4.5 cm
